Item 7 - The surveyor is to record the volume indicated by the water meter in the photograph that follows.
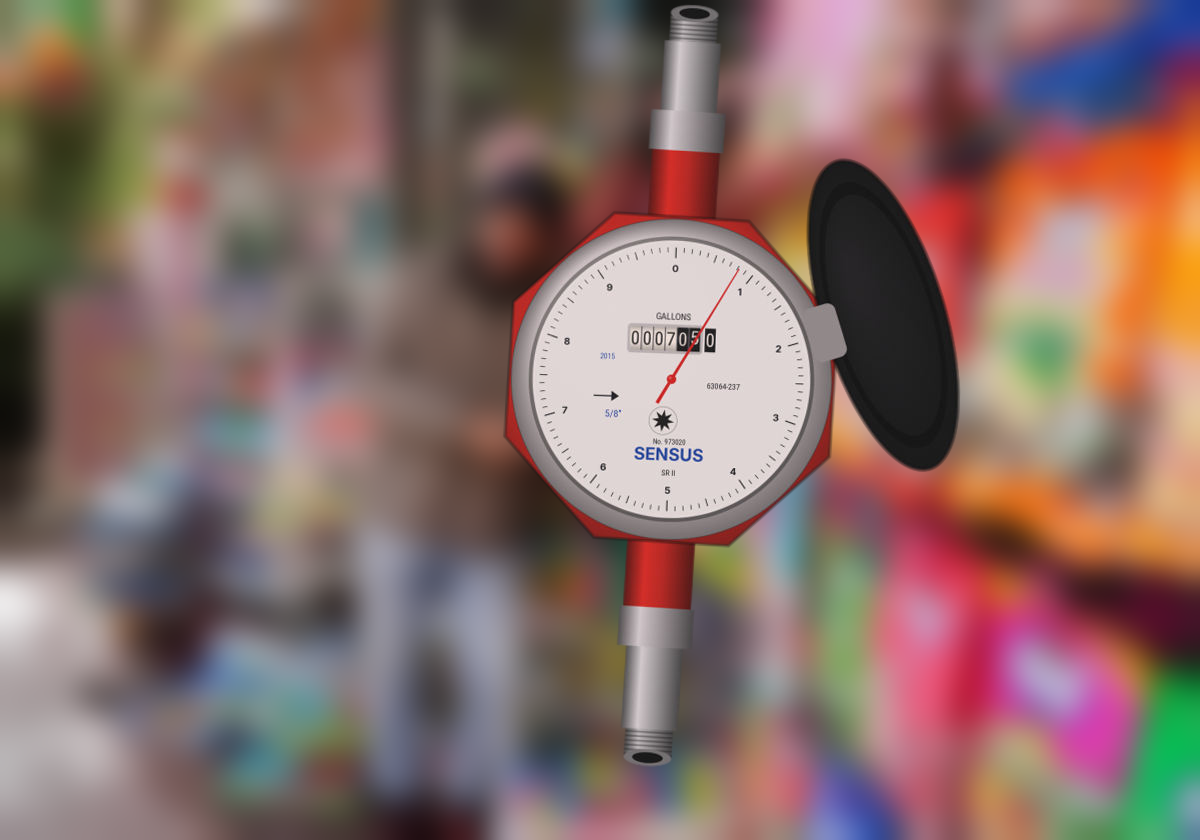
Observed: 7050.8 gal
